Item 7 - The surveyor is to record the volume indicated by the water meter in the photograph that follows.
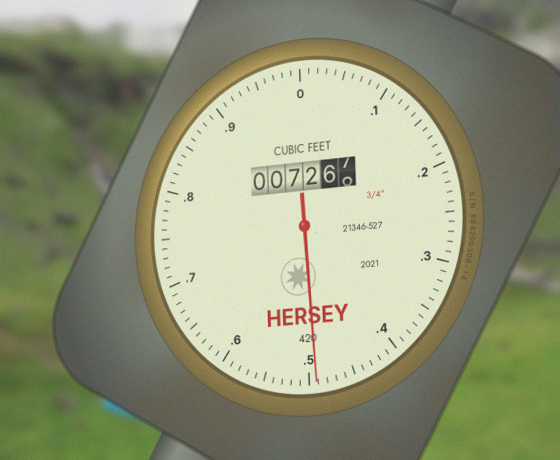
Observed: 7267.49 ft³
